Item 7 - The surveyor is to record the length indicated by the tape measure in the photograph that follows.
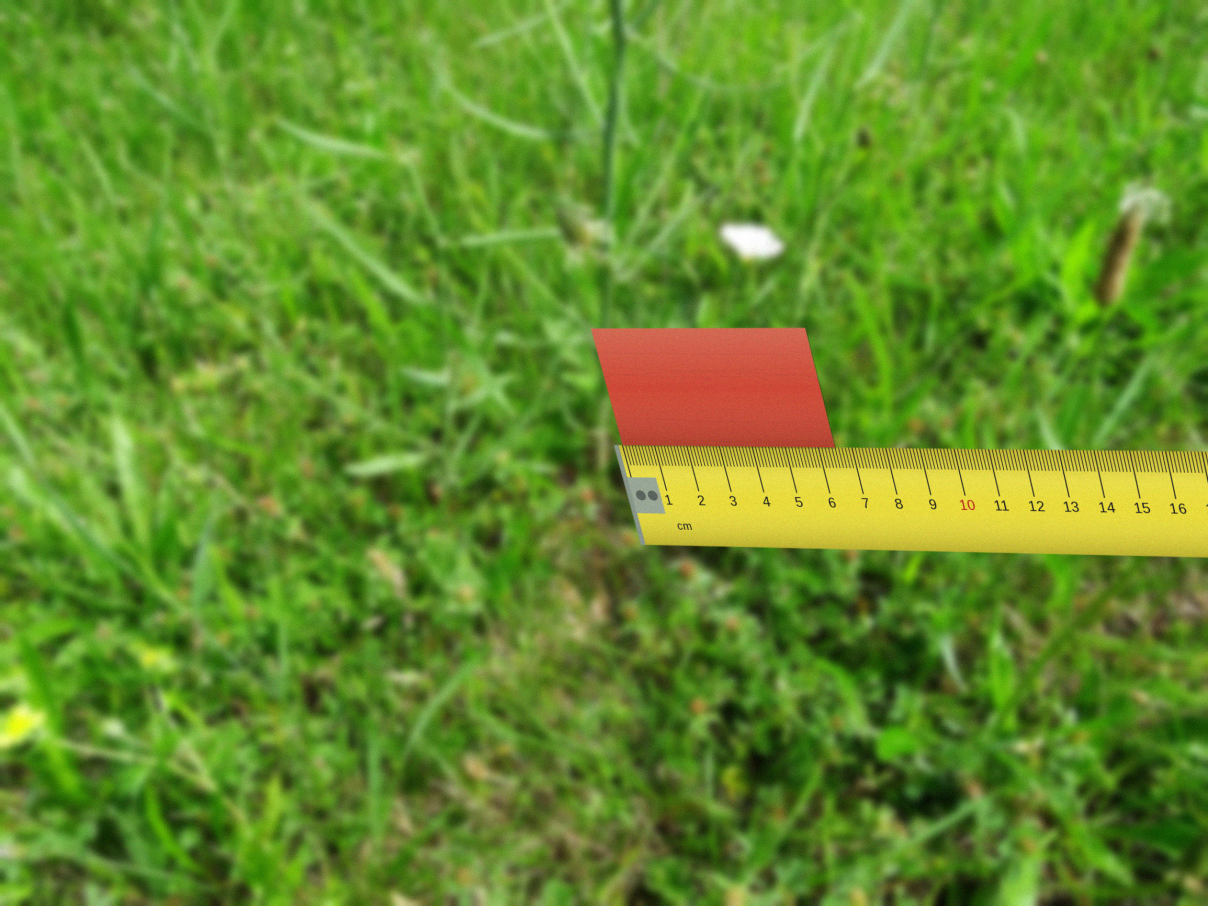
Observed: 6.5 cm
